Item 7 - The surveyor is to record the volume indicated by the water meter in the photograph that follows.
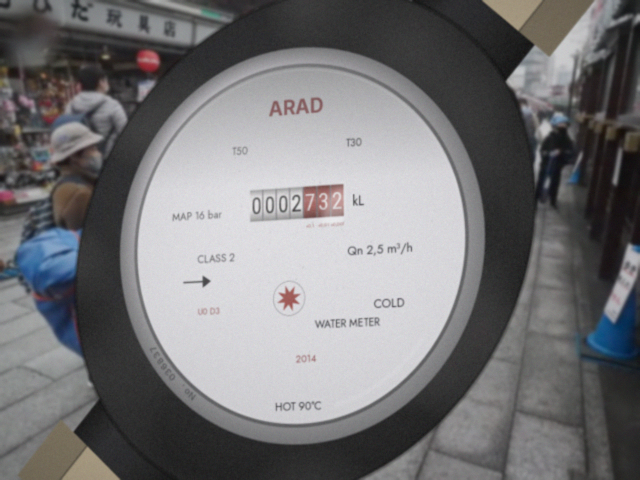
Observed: 2.732 kL
